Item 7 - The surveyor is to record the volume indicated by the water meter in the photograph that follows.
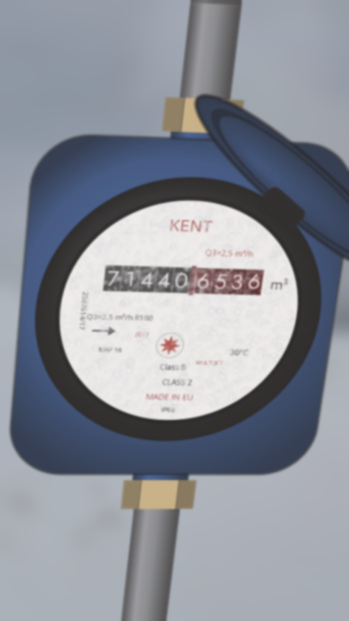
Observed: 71440.6536 m³
